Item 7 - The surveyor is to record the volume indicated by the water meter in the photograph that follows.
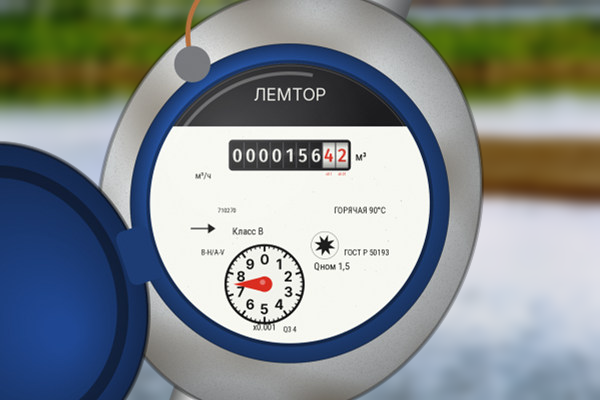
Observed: 156.427 m³
